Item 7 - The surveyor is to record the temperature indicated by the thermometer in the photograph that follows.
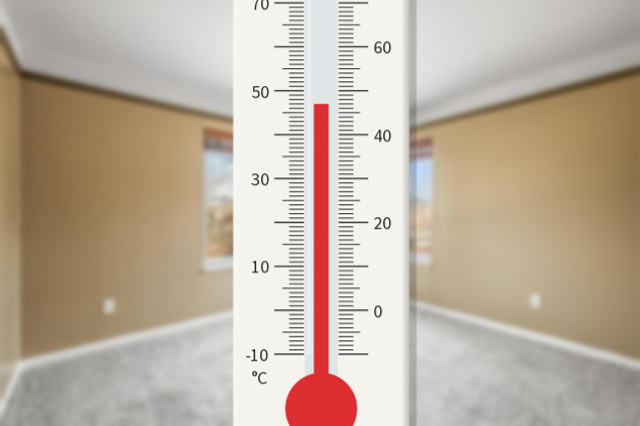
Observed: 47 °C
